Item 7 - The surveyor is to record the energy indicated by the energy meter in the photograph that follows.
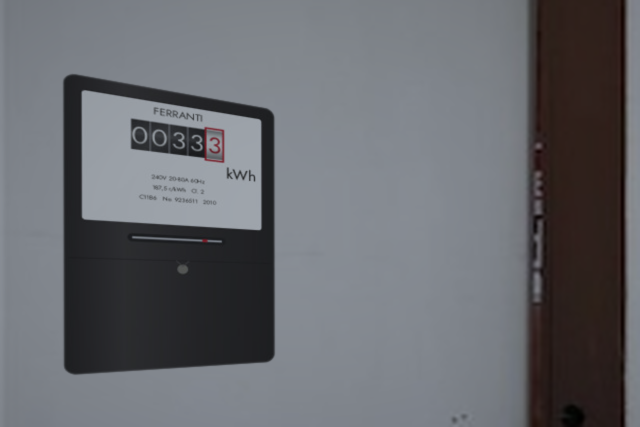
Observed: 33.3 kWh
